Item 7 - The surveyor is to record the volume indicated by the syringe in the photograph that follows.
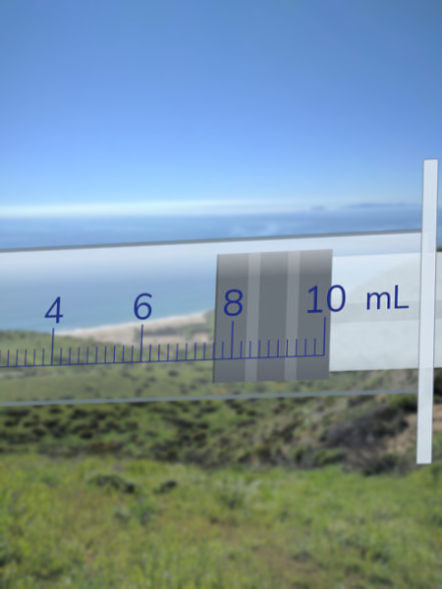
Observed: 7.6 mL
